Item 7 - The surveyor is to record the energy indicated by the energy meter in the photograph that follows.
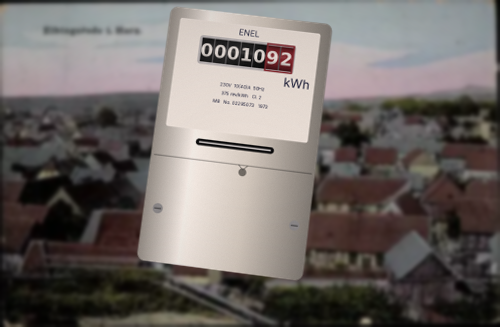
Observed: 10.92 kWh
